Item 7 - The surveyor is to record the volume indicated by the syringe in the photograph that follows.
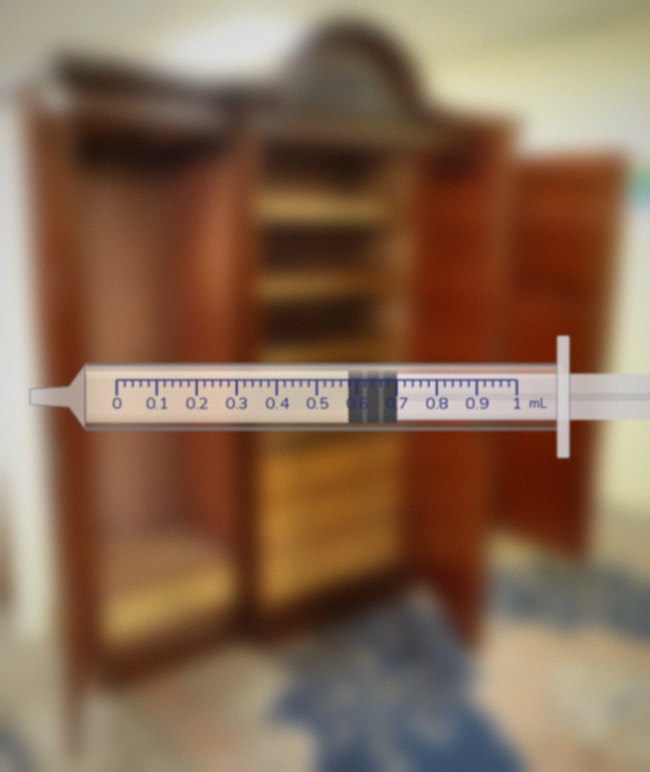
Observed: 0.58 mL
